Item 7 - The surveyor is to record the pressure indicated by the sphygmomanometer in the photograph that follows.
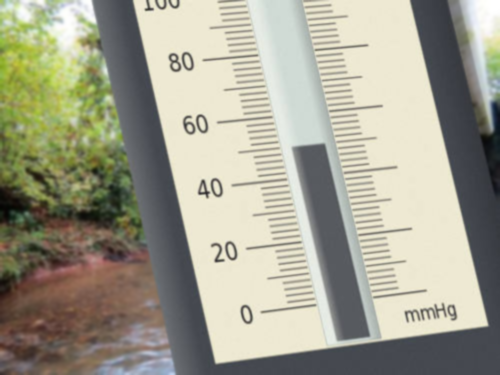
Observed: 50 mmHg
